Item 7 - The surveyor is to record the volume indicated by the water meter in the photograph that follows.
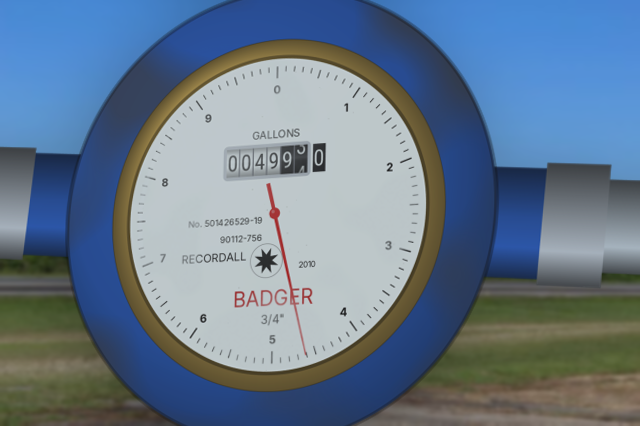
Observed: 49934.6 gal
